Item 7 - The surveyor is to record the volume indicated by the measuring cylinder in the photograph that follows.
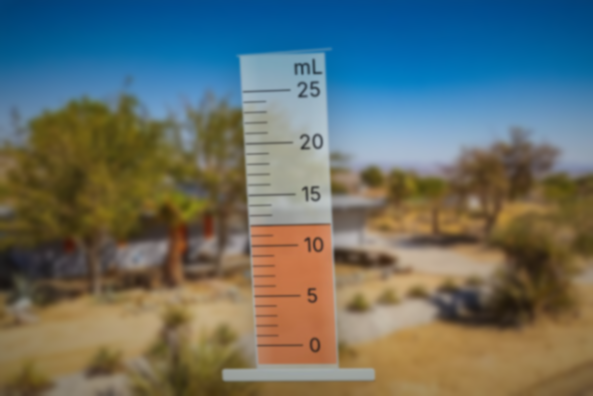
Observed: 12 mL
